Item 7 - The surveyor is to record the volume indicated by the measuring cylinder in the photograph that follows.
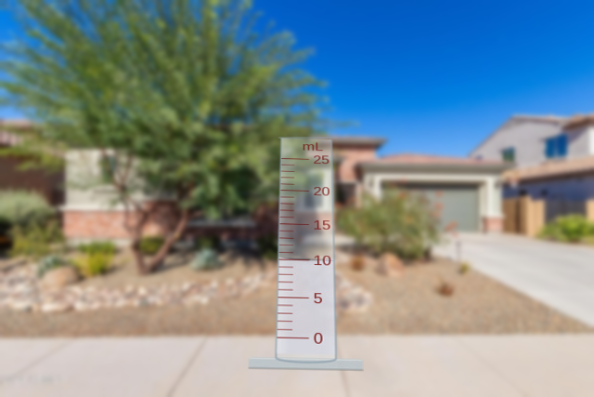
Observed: 10 mL
